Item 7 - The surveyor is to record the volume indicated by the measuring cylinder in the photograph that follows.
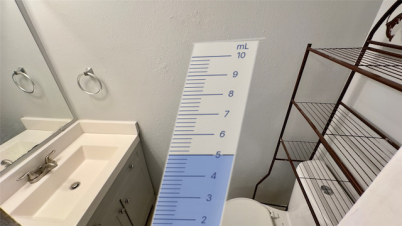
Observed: 5 mL
